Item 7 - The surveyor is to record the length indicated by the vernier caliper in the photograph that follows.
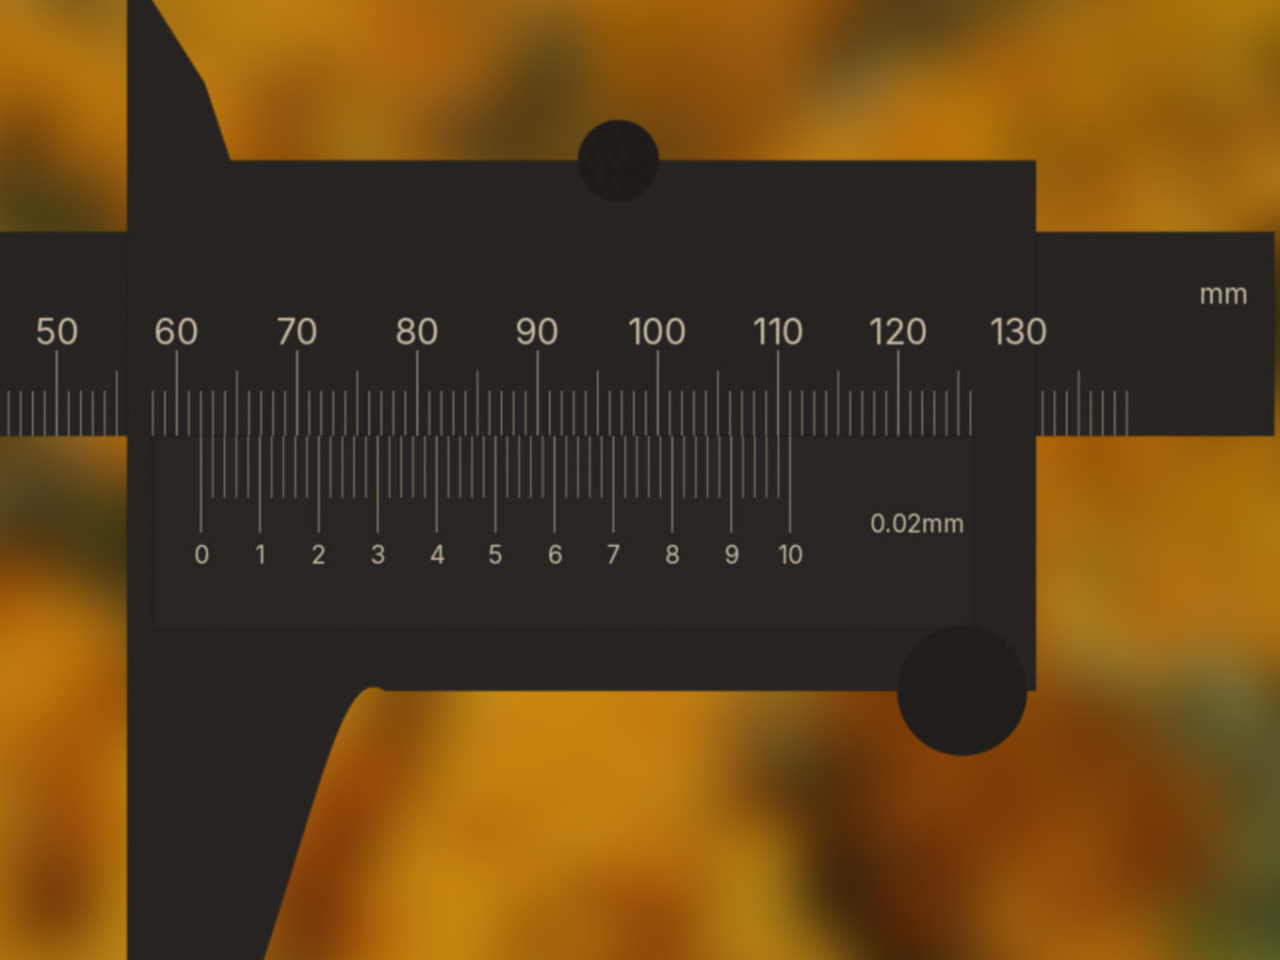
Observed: 62.0 mm
